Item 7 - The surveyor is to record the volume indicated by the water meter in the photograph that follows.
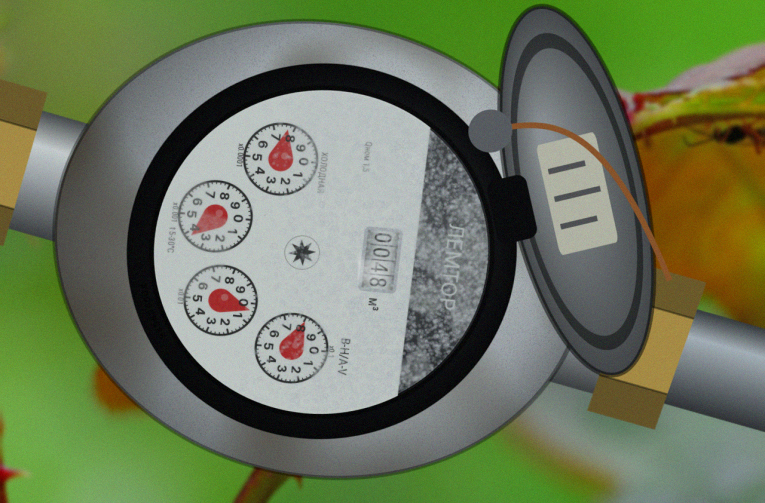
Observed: 48.8037 m³
